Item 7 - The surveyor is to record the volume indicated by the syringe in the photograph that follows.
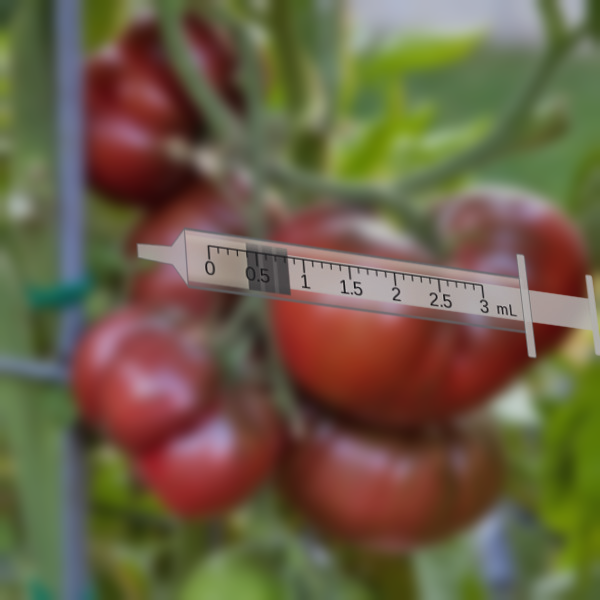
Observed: 0.4 mL
